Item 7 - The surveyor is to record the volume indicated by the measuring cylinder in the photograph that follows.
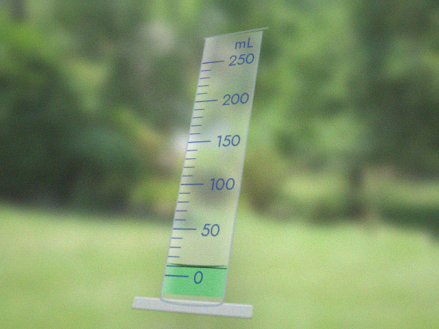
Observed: 10 mL
